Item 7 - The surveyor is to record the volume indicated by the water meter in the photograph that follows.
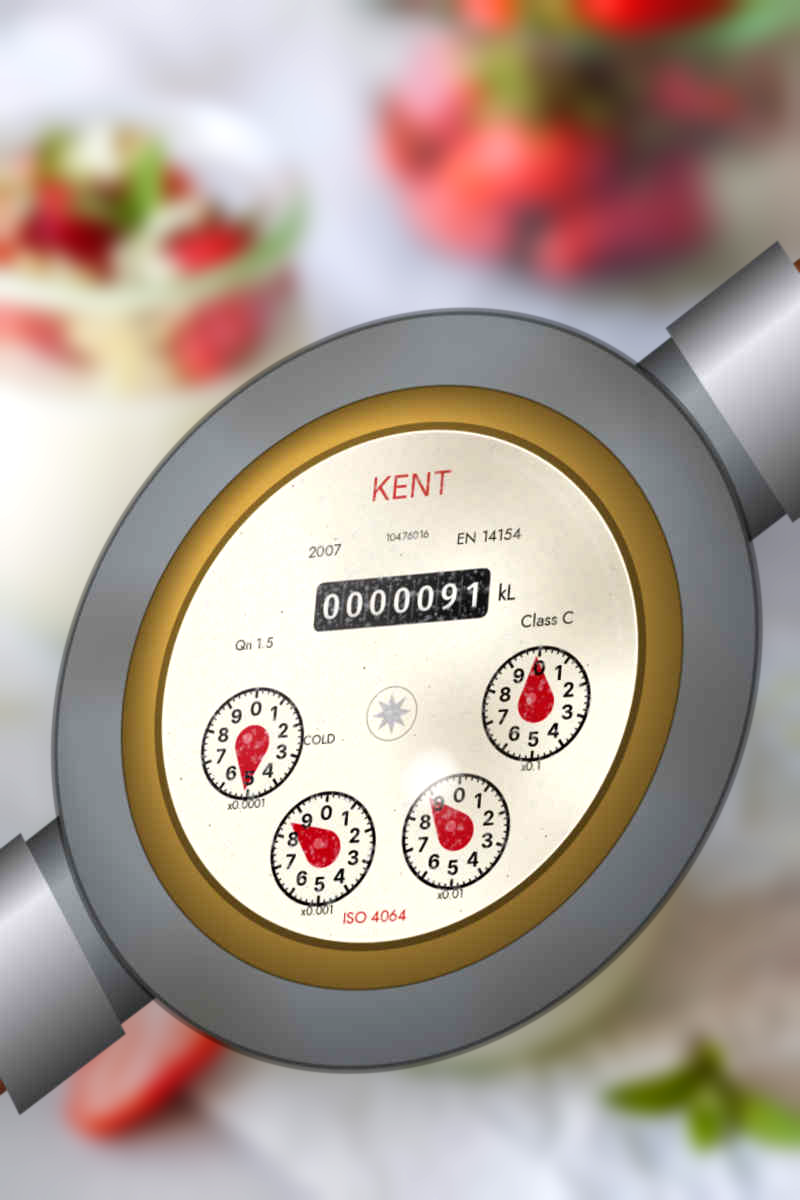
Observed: 90.9885 kL
